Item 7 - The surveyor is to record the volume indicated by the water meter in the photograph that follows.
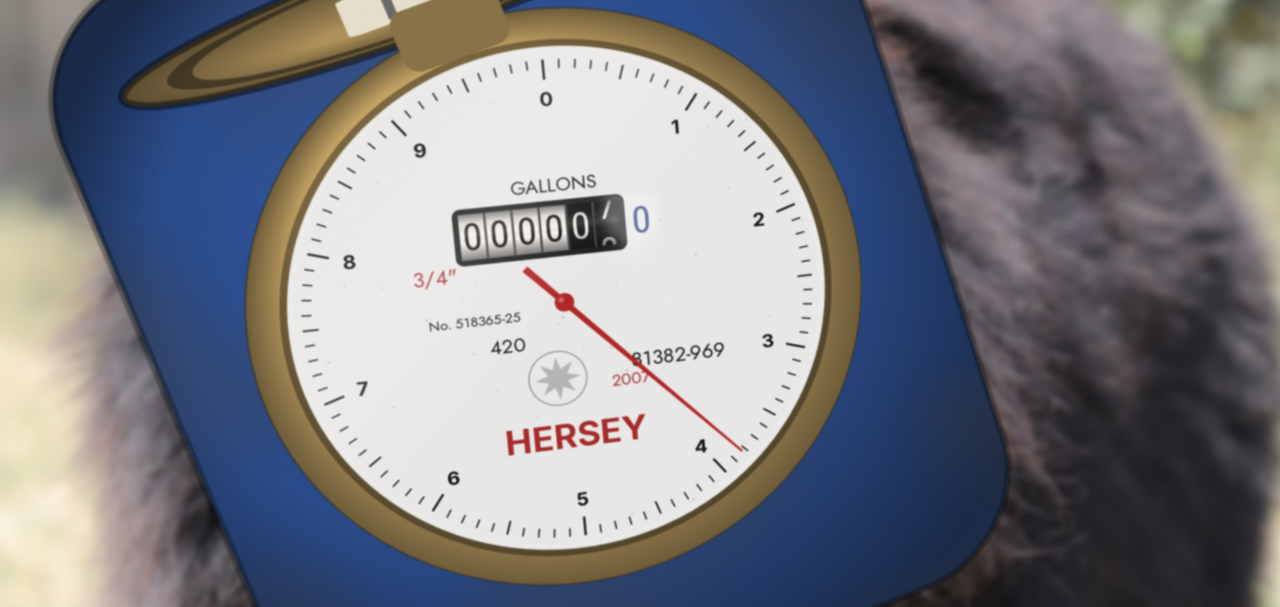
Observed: 73.8 gal
